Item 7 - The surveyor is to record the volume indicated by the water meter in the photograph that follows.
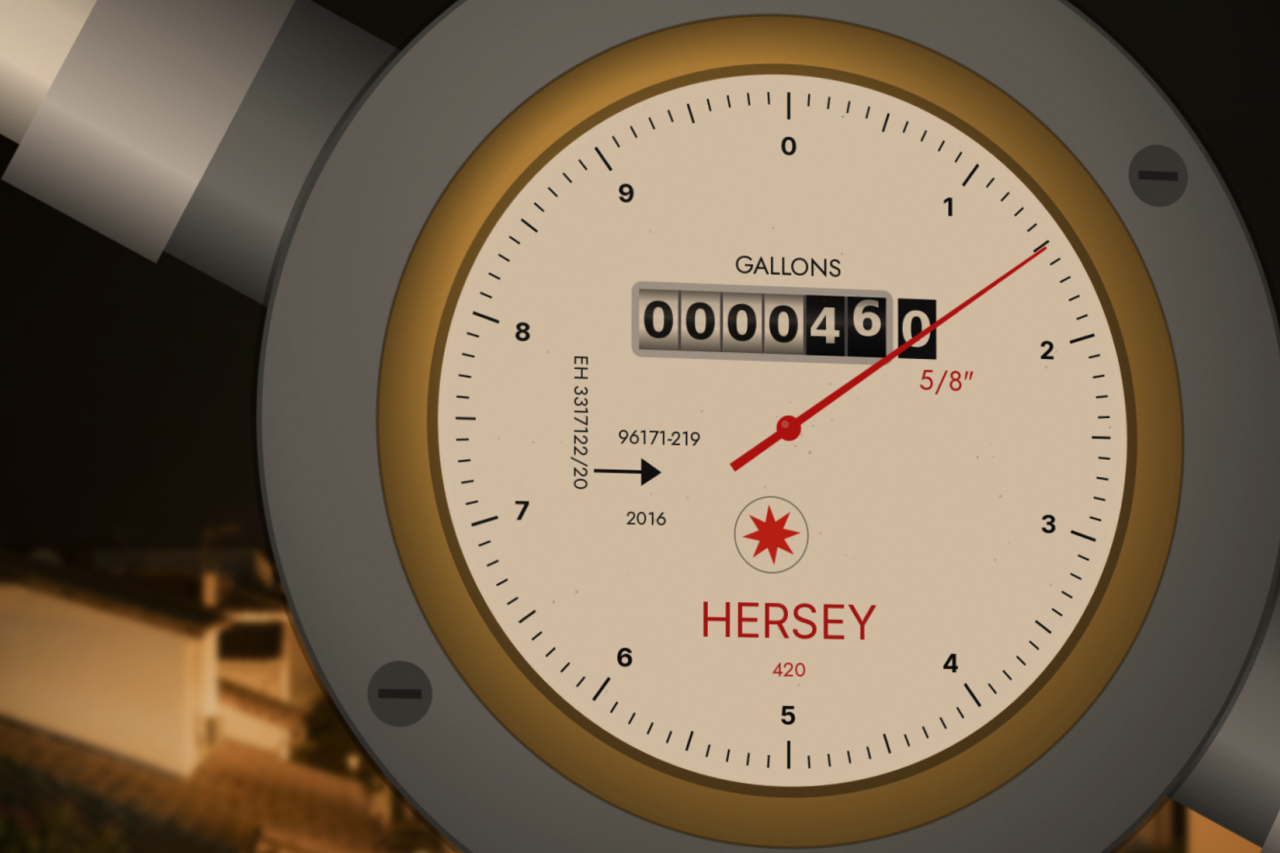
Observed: 461.5 gal
